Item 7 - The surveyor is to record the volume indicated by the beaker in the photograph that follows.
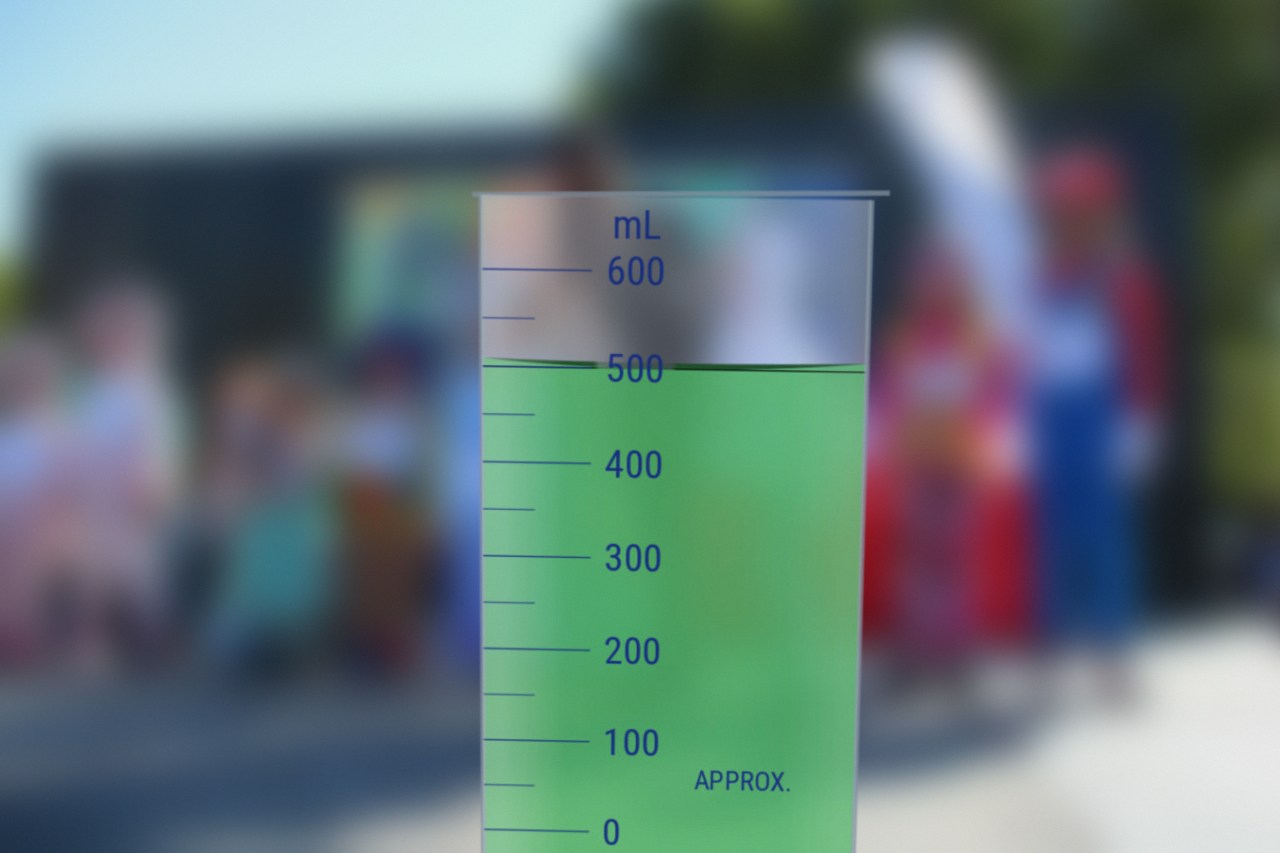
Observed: 500 mL
